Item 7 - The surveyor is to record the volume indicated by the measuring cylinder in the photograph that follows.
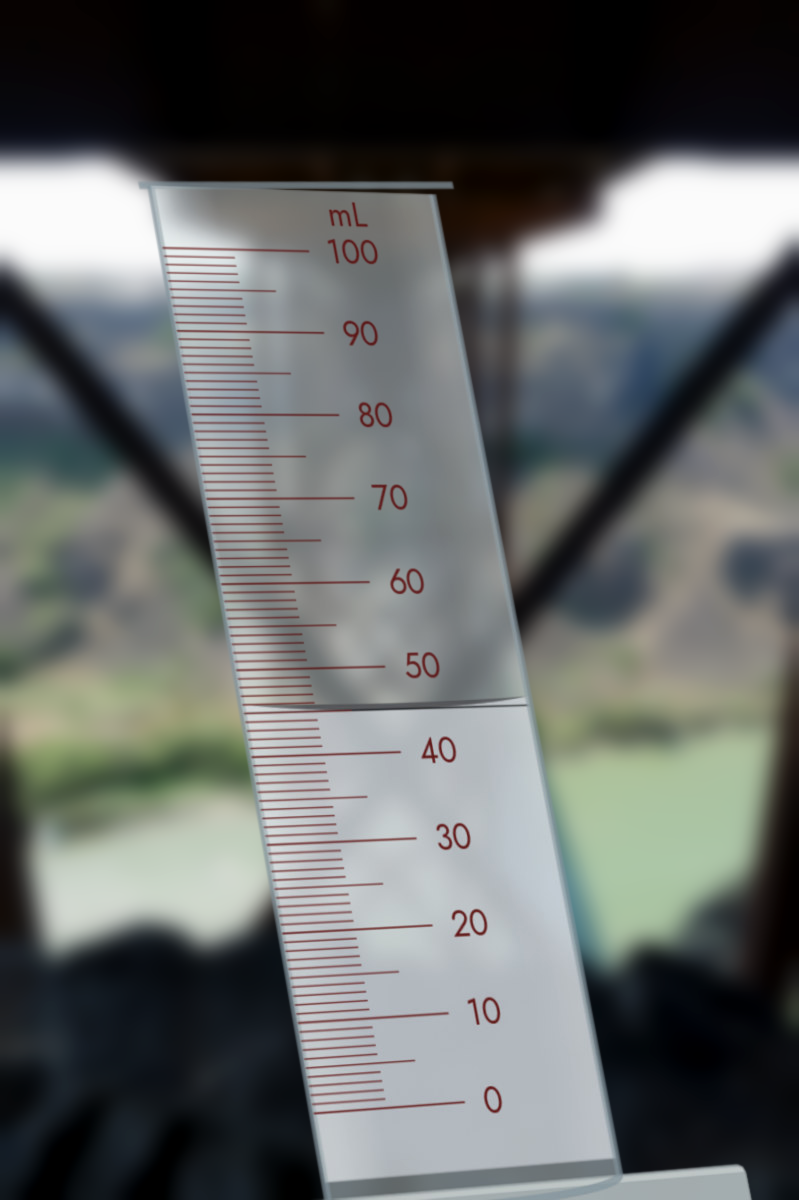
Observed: 45 mL
